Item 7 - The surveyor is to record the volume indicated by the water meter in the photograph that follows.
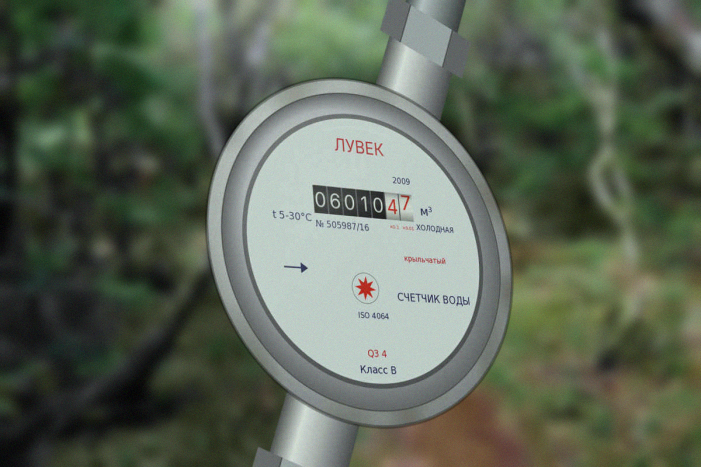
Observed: 6010.47 m³
